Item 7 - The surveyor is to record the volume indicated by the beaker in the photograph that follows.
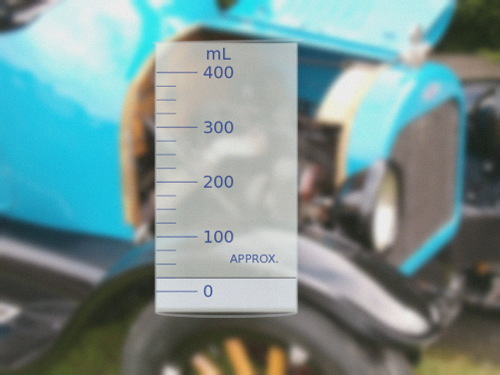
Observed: 25 mL
